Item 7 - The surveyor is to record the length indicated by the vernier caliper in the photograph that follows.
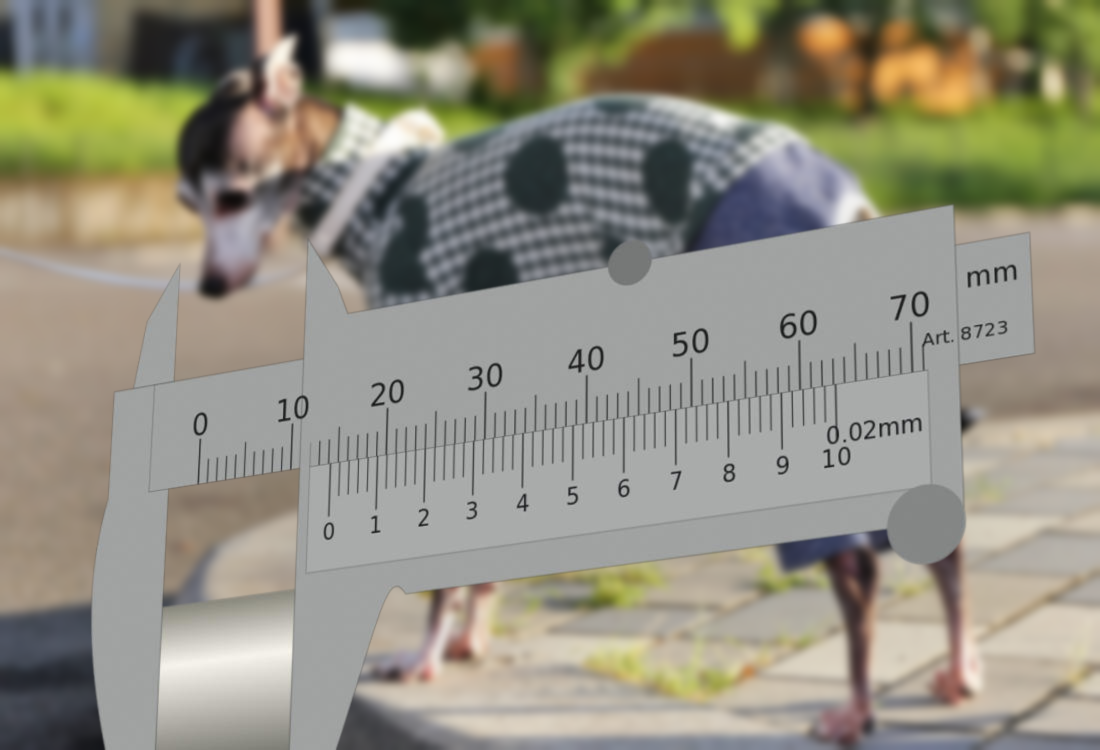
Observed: 14.2 mm
